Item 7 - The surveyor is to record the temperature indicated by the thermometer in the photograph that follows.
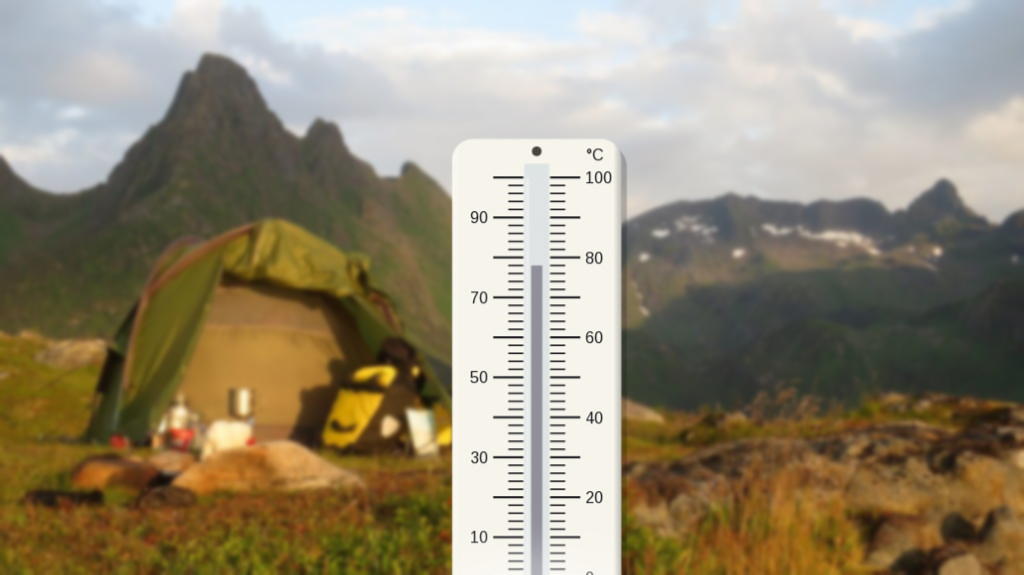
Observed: 78 °C
